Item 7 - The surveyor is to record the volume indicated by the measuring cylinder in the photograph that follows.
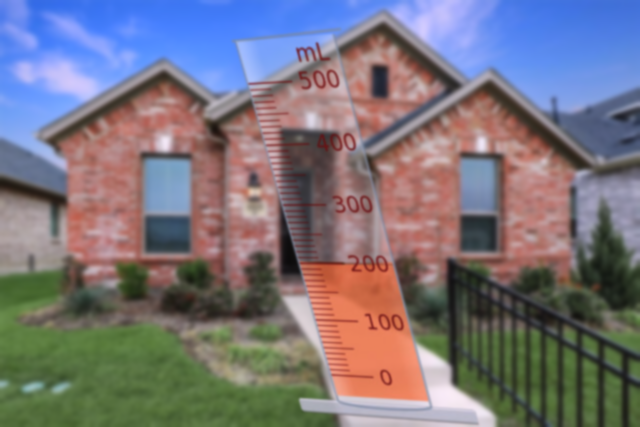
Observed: 200 mL
